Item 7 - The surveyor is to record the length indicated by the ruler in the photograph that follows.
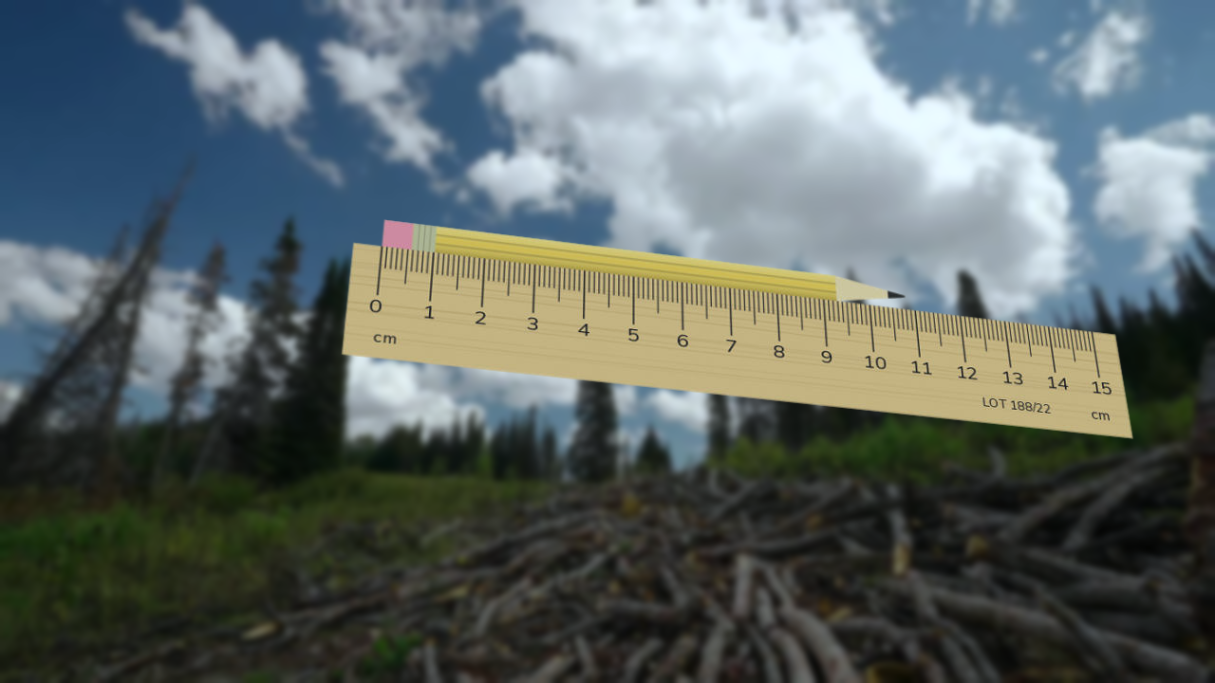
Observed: 10.8 cm
